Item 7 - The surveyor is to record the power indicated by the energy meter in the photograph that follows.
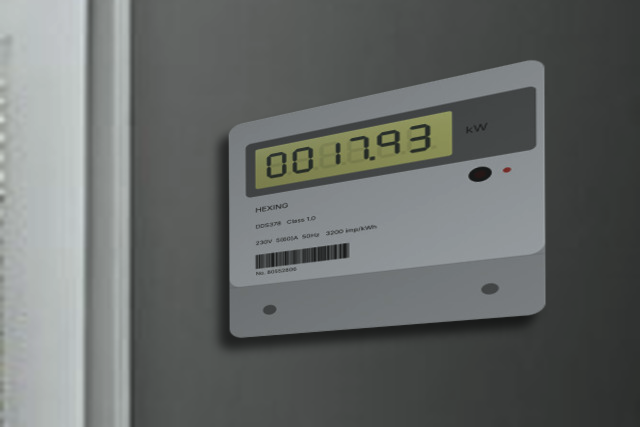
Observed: 17.93 kW
